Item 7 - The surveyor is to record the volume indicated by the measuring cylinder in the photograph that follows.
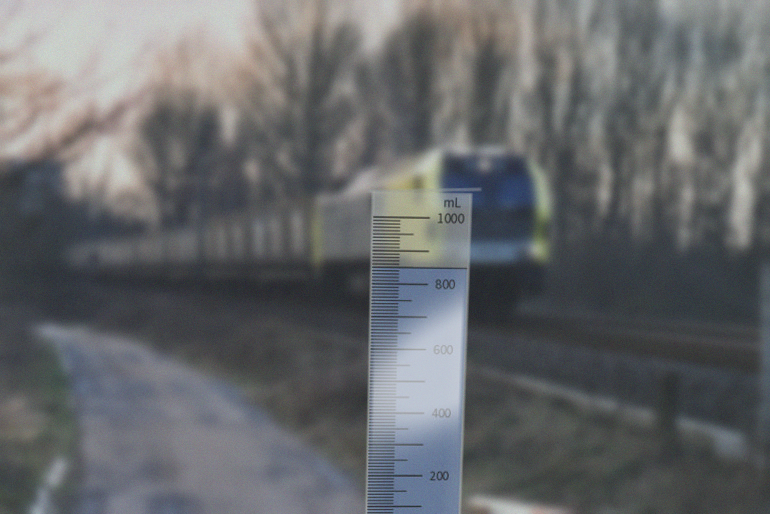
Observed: 850 mL
